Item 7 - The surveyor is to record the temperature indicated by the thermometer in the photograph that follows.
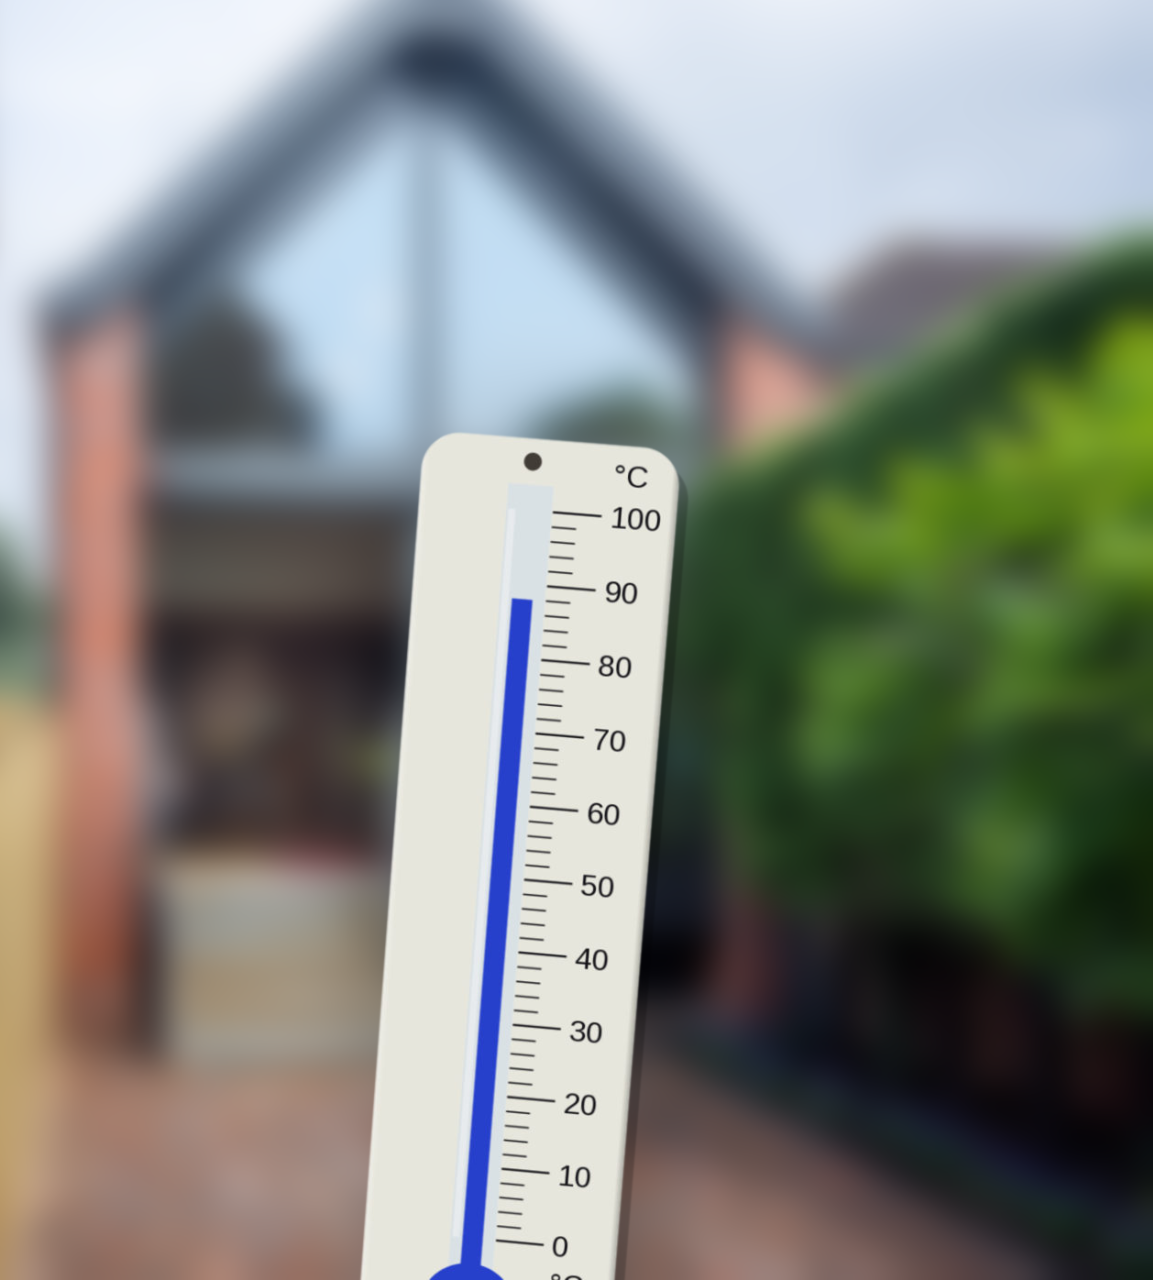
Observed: 88 °C
